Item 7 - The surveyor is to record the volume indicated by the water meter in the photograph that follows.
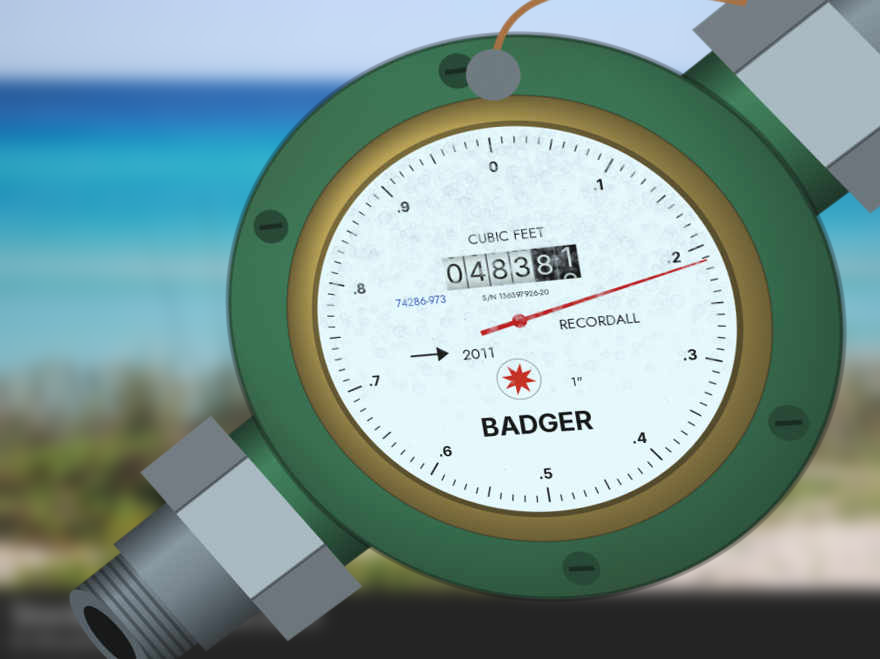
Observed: 48381.21 ft³
